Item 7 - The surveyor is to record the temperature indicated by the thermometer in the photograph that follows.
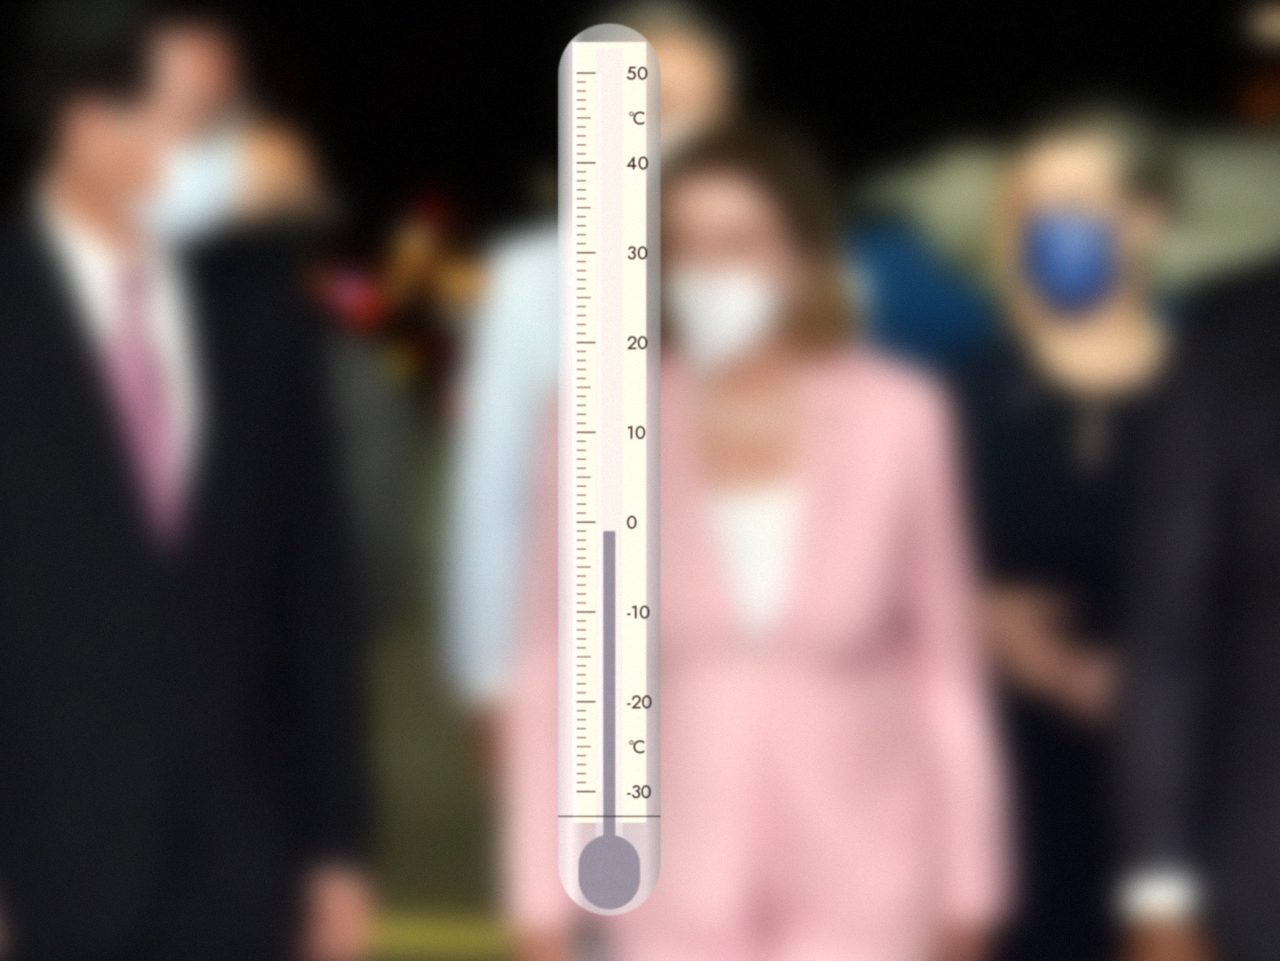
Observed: -1 °C
